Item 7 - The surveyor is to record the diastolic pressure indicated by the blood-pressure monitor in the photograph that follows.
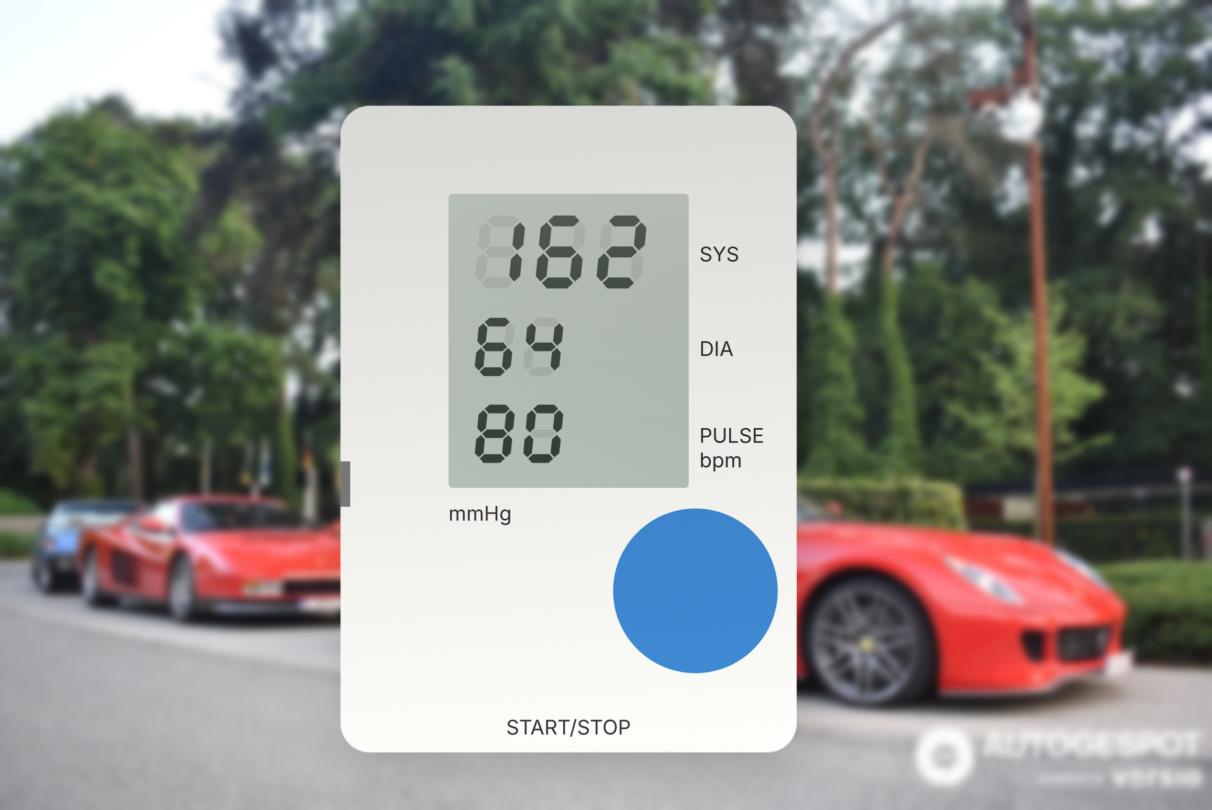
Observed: 64 mmHg
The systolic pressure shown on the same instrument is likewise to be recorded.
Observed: 162 mmHg
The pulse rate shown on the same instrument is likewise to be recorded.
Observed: 80 bpm
